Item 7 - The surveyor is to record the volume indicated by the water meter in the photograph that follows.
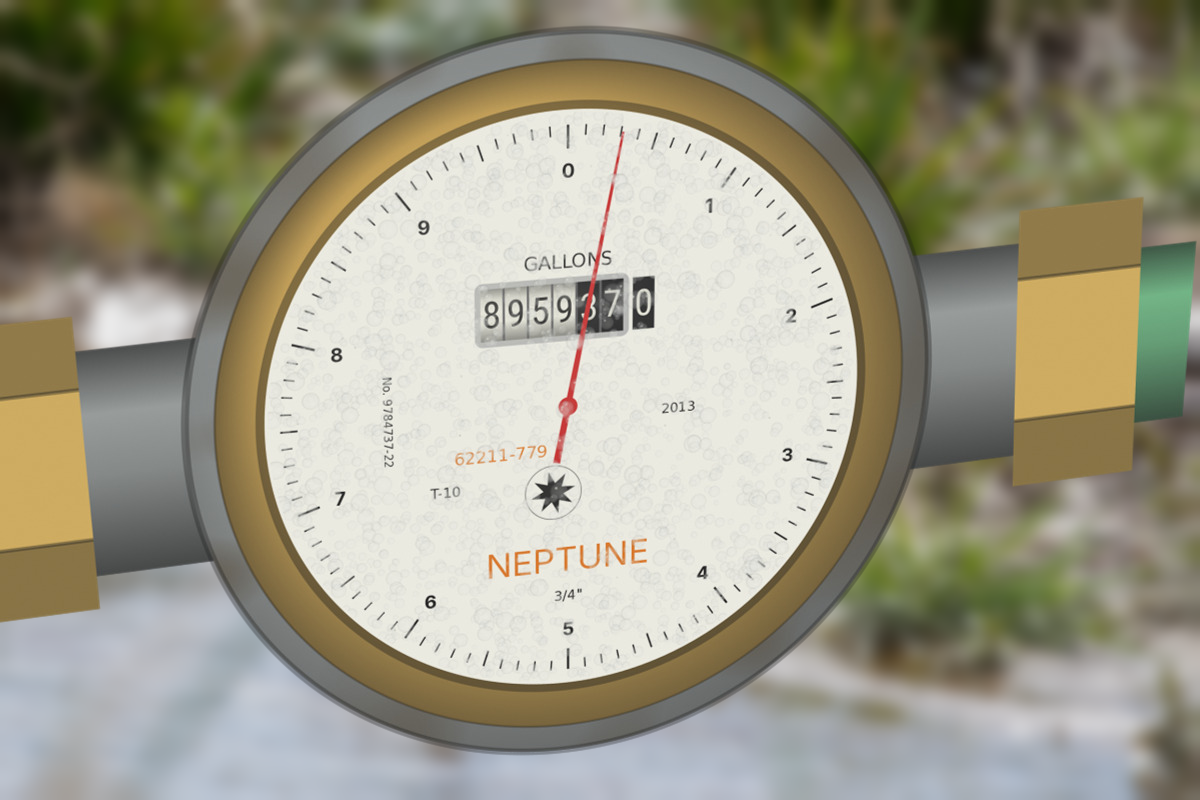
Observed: 8959370.3 gal
